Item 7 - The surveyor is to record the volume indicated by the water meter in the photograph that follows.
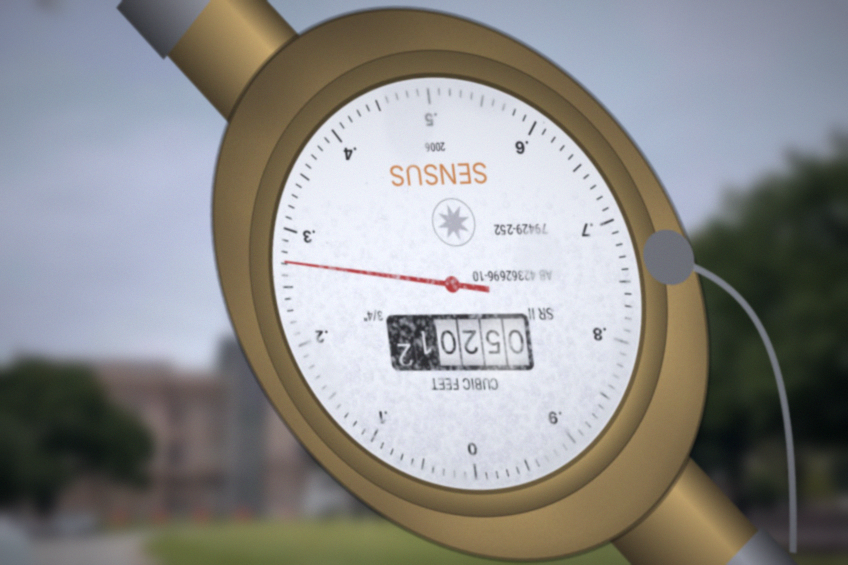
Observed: 52012.27 ft³
